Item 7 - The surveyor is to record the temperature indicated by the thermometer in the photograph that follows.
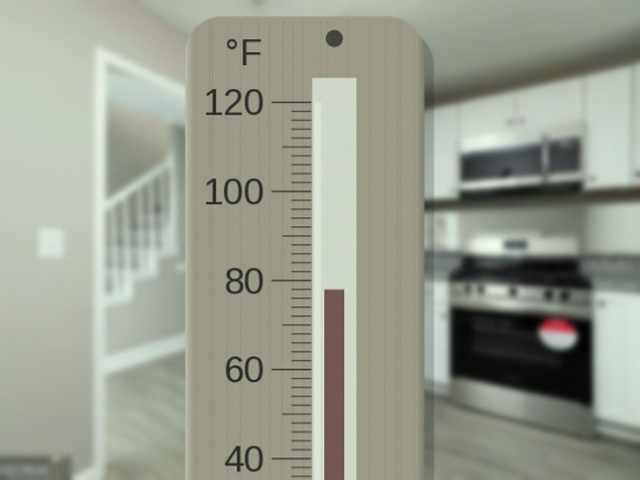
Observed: 78 °F
